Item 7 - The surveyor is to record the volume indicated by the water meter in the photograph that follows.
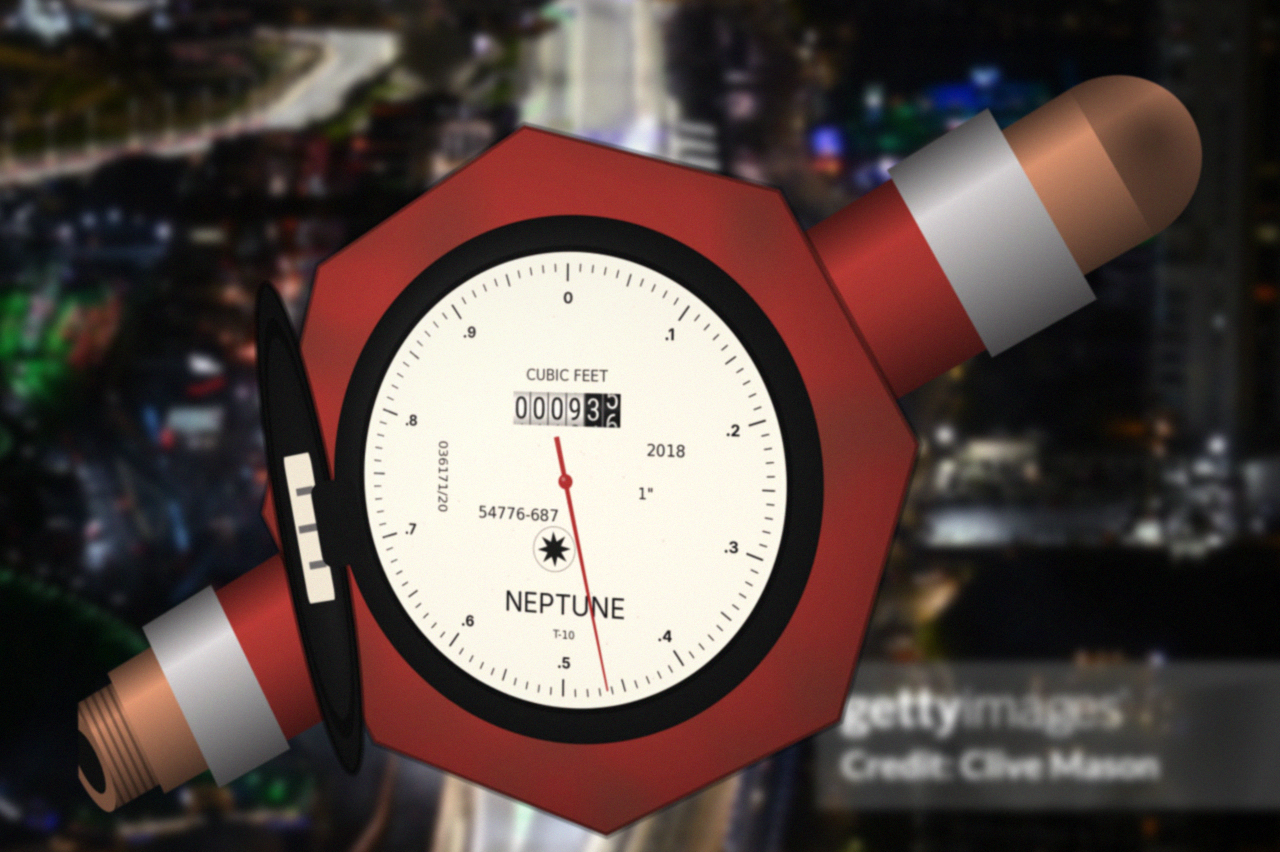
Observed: 935.46 ft³
